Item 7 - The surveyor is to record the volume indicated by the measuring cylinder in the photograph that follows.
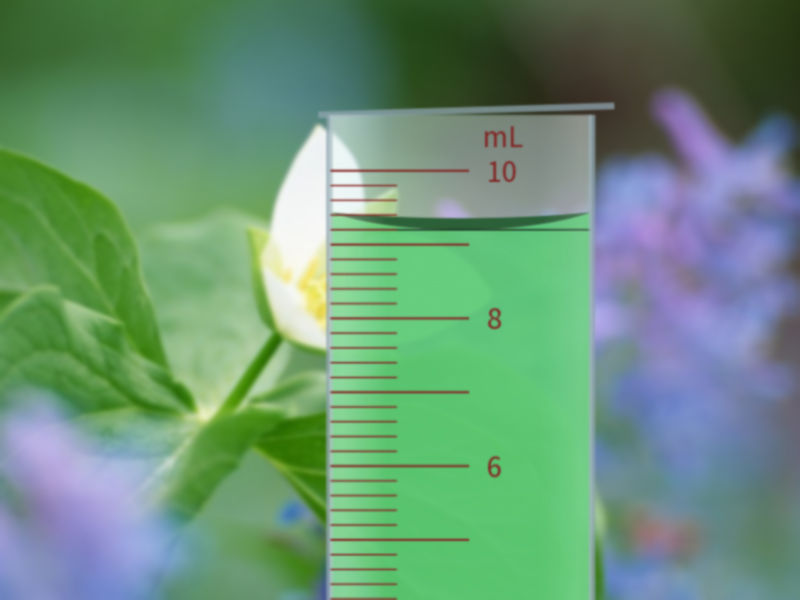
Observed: 9.2 mL
